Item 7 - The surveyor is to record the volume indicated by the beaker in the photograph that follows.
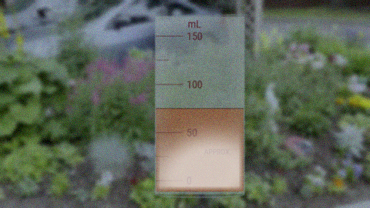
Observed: 75 mL
